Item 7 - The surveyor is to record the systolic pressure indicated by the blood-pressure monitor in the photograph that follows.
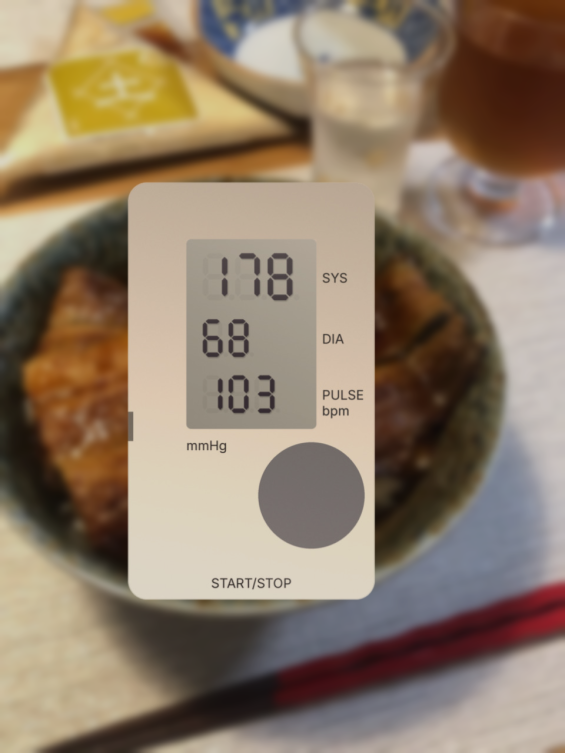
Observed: 178 mmHg
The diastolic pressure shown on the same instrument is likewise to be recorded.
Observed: 68 mmHg
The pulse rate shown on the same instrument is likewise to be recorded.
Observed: 103 bpm
